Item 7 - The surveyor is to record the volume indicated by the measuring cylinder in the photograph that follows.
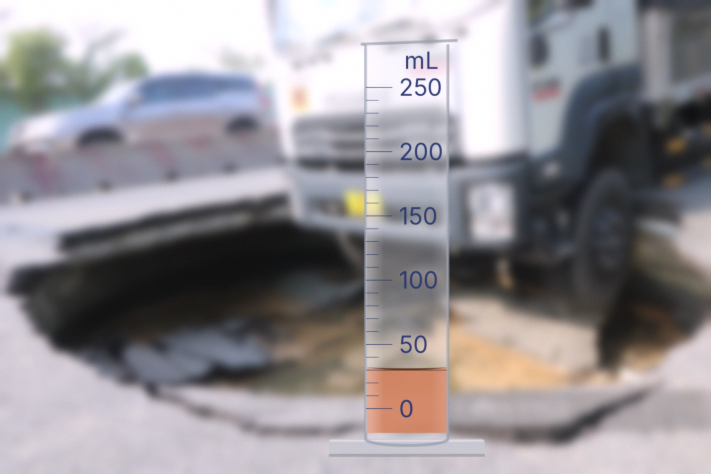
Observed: 30 mL
